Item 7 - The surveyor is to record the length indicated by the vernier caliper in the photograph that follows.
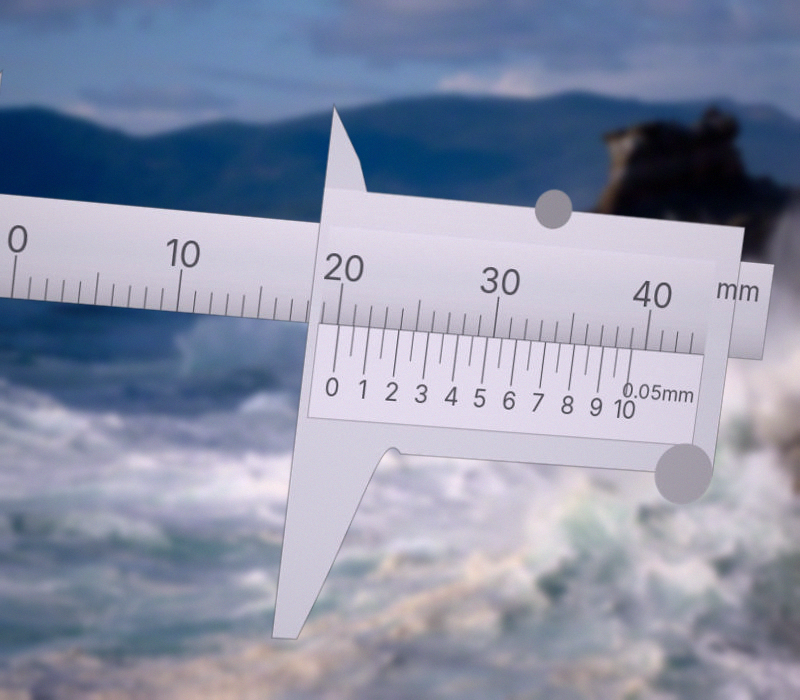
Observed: 20.1 mm
